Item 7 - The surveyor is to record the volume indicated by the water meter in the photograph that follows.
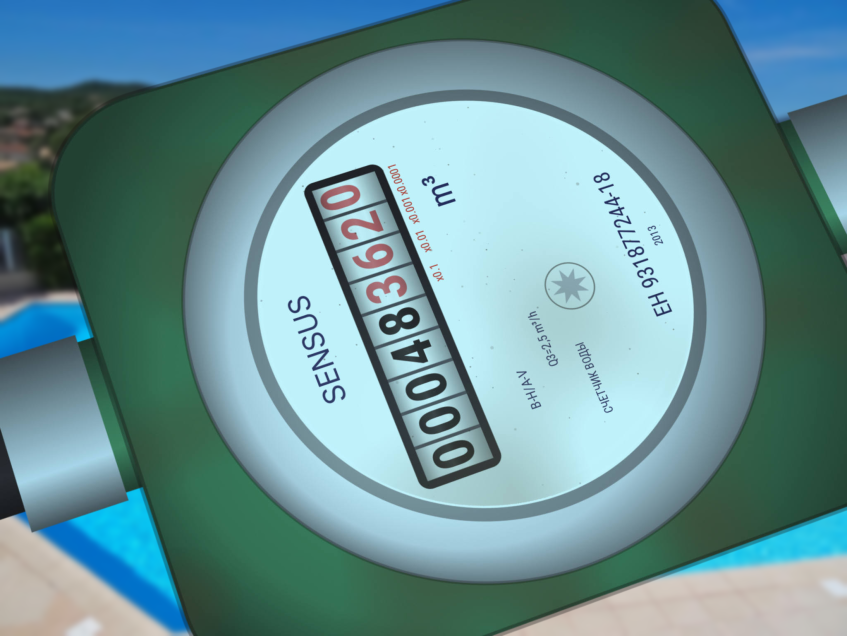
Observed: 48.3620 m³
